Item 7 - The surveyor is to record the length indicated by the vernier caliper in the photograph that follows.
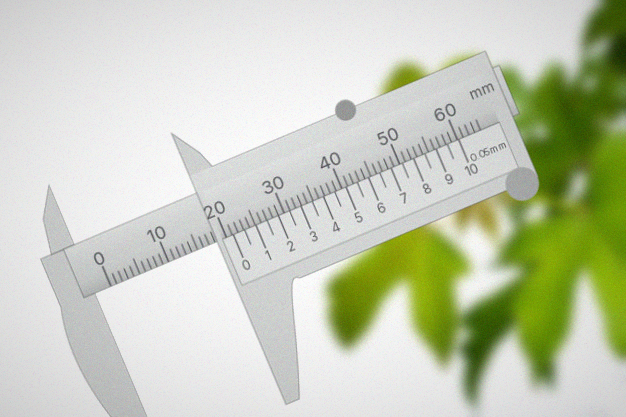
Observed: 21.2 mm
